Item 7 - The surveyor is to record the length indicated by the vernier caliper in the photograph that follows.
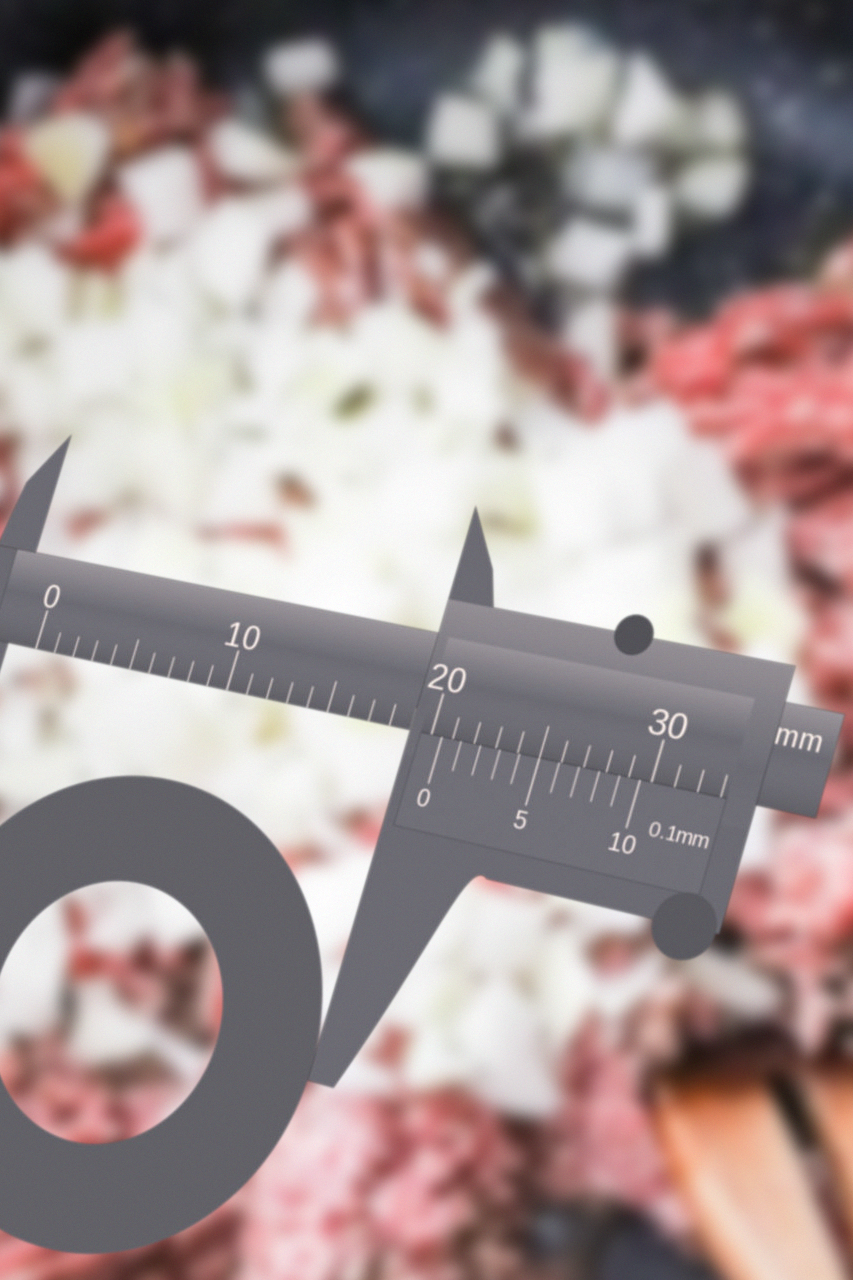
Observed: 20.5 mm
